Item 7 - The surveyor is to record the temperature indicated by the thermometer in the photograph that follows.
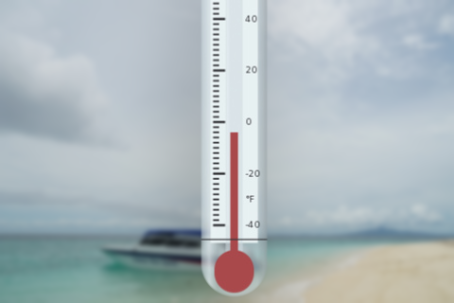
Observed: -4 °F
